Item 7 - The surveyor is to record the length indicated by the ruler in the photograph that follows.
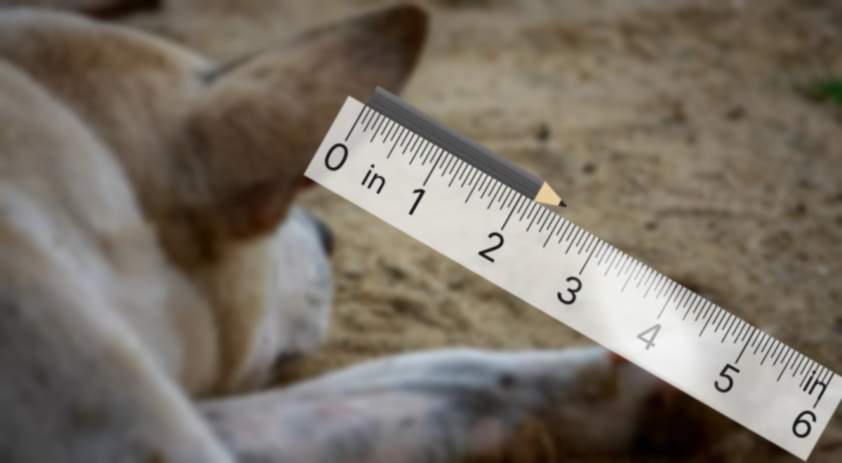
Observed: 2.5 in
